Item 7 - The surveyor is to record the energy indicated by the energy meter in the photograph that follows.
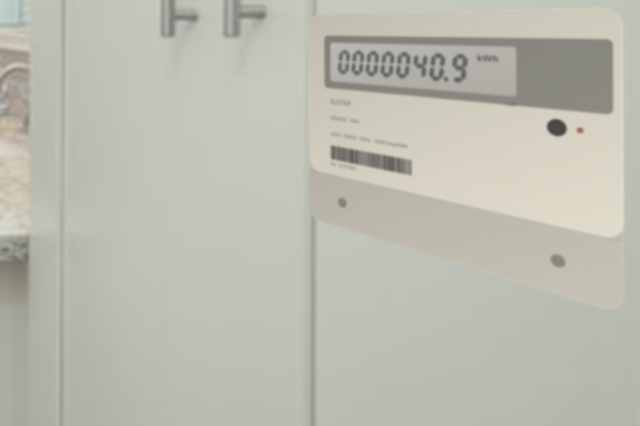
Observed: 40.9 kWh
